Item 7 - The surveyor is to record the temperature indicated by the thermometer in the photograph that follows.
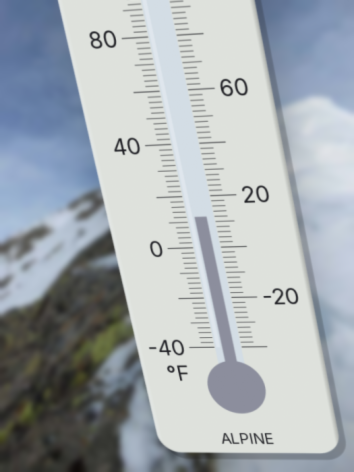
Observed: 12 °F
